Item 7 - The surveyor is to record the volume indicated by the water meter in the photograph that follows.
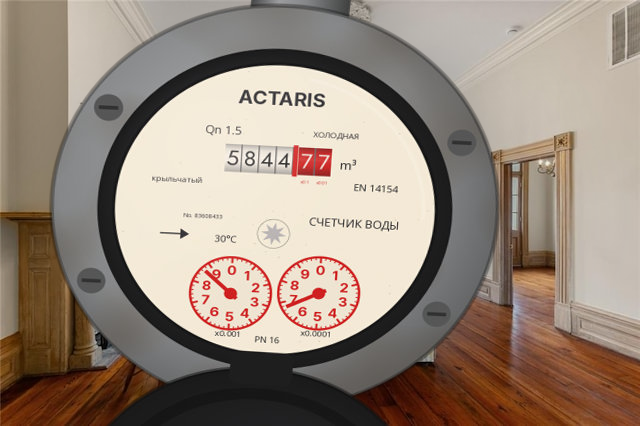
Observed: 5844.7786 m³
